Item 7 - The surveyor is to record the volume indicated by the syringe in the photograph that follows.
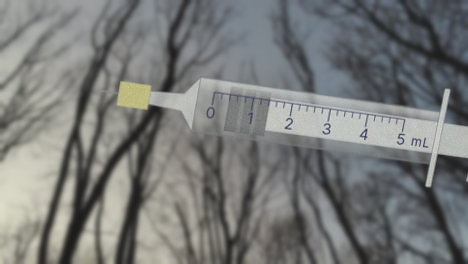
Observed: 0.4 mL
